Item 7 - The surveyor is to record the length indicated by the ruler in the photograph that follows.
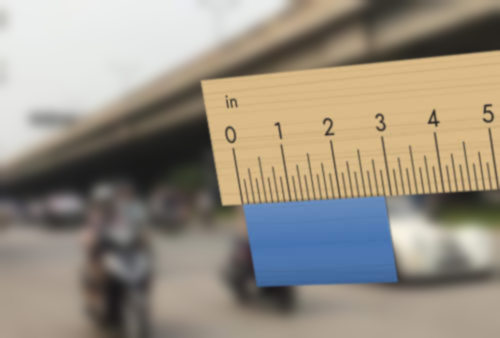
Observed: 2.875 in
